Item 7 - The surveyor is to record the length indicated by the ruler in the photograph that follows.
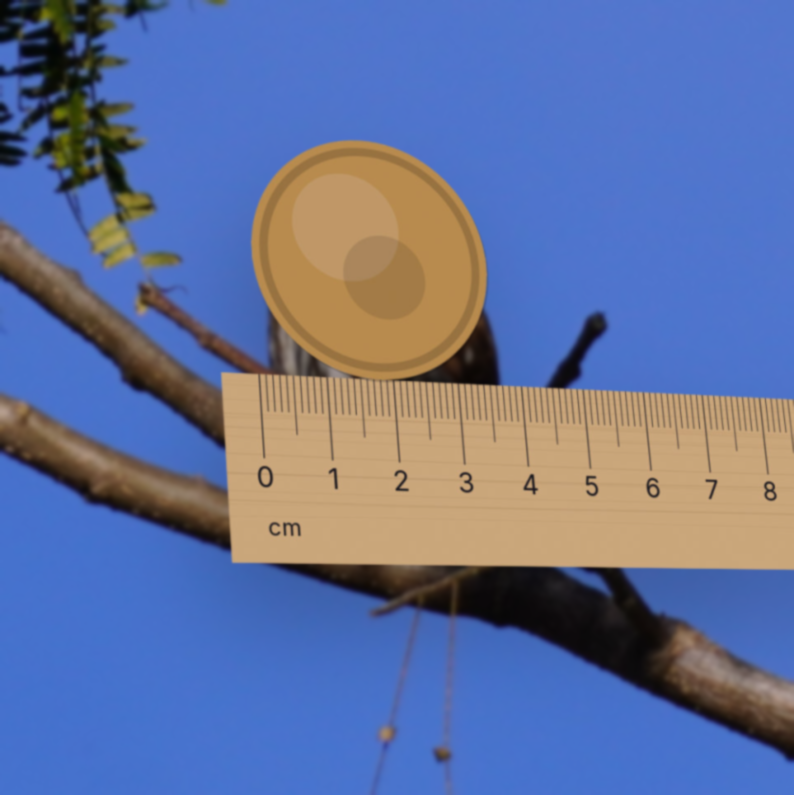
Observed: 3.6 cm
